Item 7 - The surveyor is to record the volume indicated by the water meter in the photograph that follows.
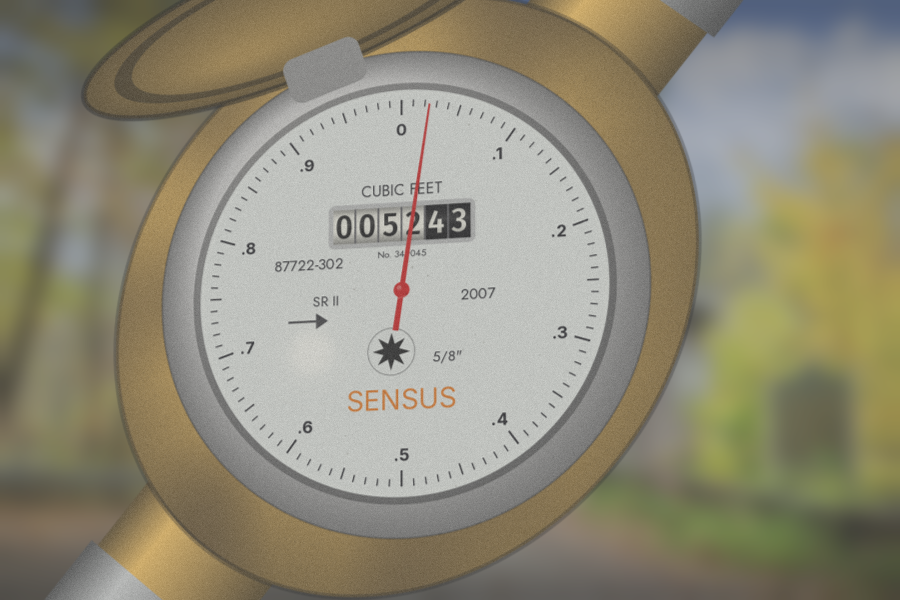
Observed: 5243.02 ft³
